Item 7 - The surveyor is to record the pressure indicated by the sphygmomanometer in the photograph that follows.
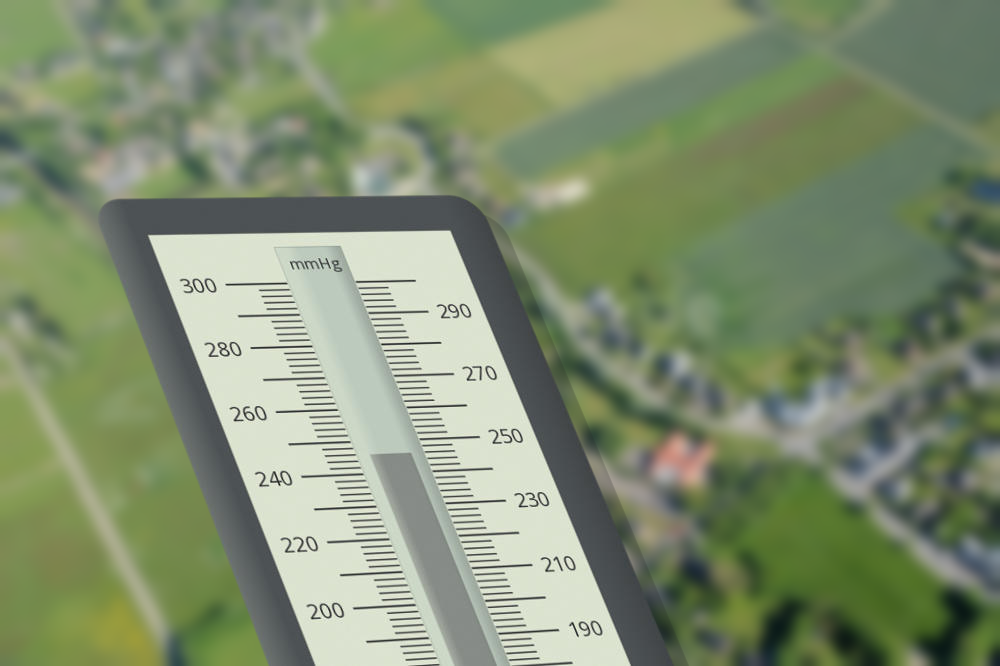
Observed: 246 mmHg
